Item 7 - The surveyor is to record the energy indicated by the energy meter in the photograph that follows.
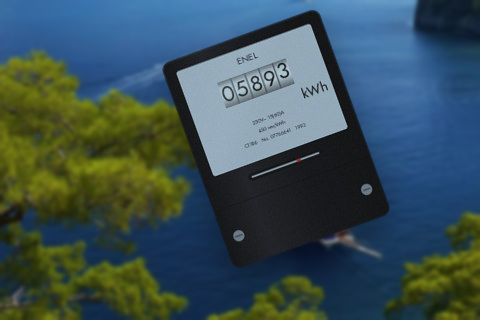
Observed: 5893 kWh
